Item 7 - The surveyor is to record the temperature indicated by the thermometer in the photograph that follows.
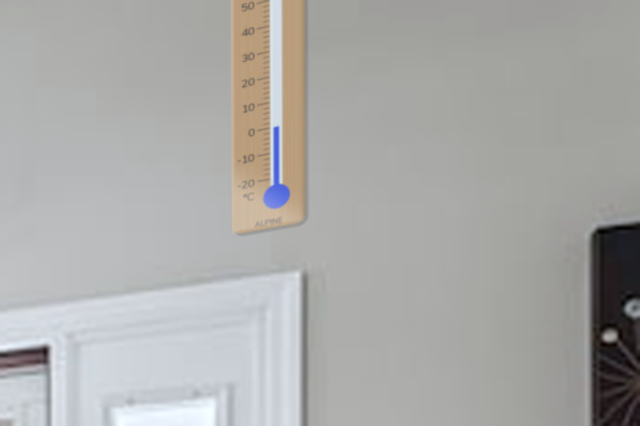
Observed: 0 °C
